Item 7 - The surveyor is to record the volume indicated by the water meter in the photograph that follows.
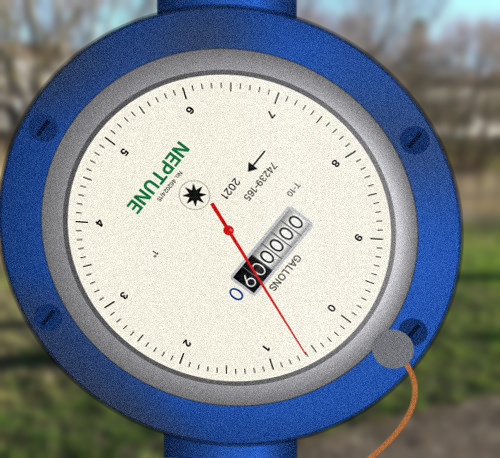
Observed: 90.6 gal
